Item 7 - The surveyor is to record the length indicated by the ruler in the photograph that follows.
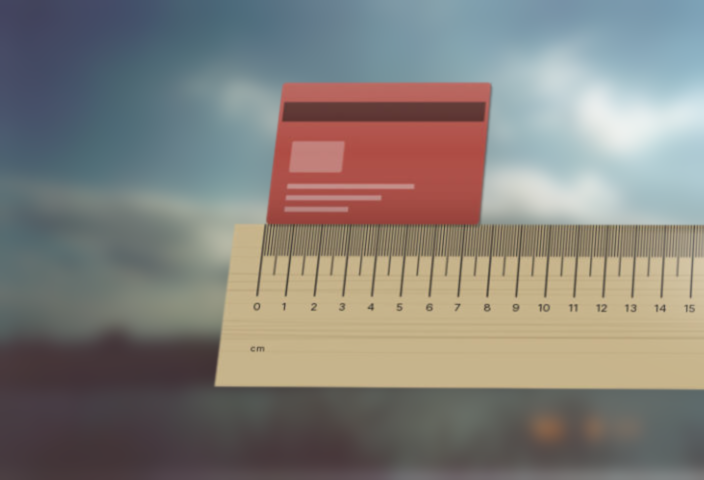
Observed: 7.5 cm
